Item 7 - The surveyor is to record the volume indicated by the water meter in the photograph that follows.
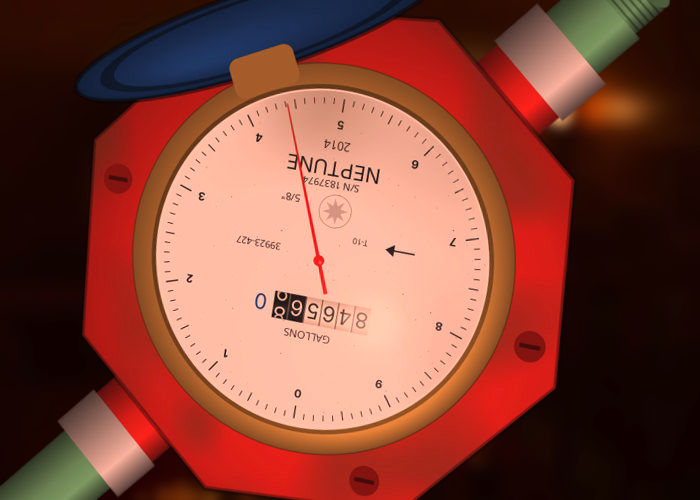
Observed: 8465684.4 gal
